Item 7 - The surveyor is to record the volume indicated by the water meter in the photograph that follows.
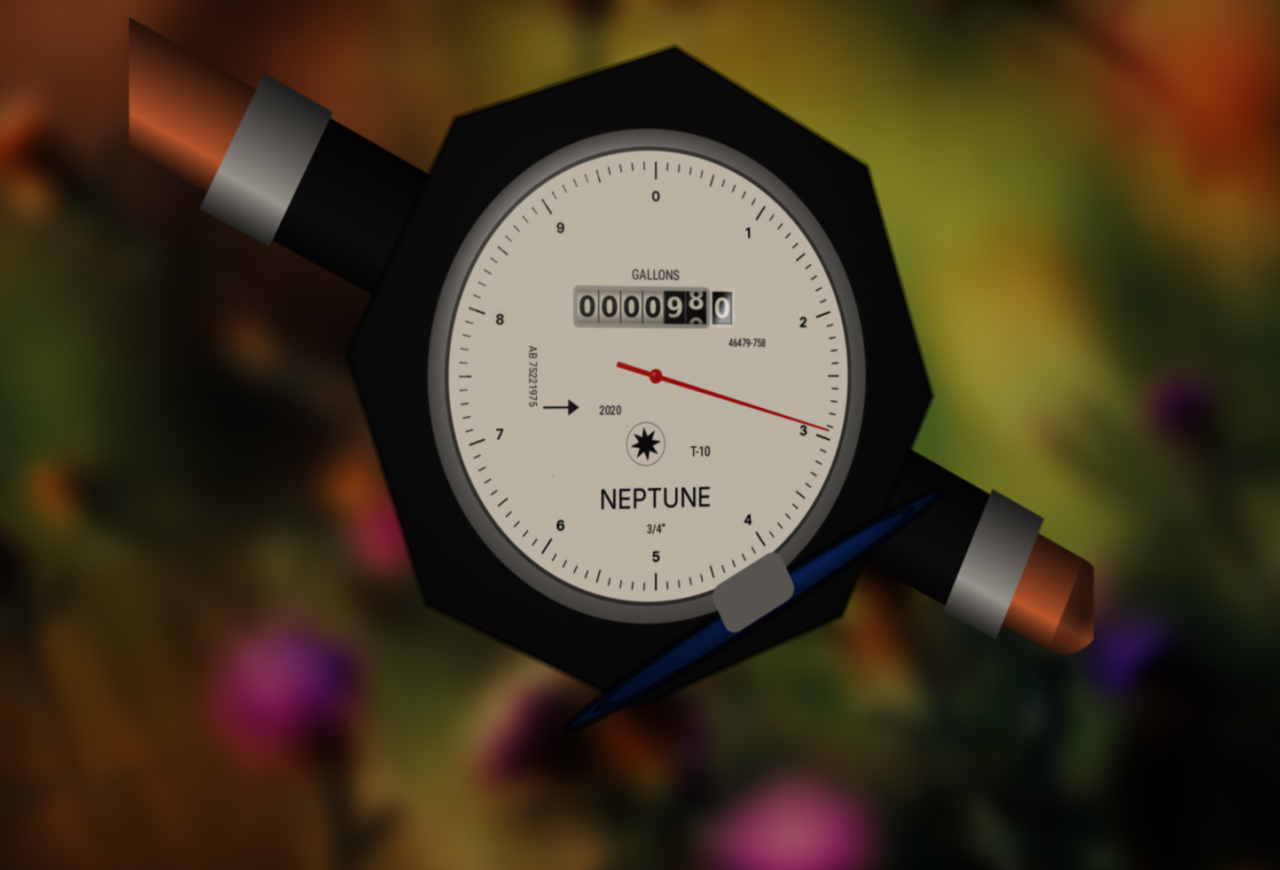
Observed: 982.9 gal
